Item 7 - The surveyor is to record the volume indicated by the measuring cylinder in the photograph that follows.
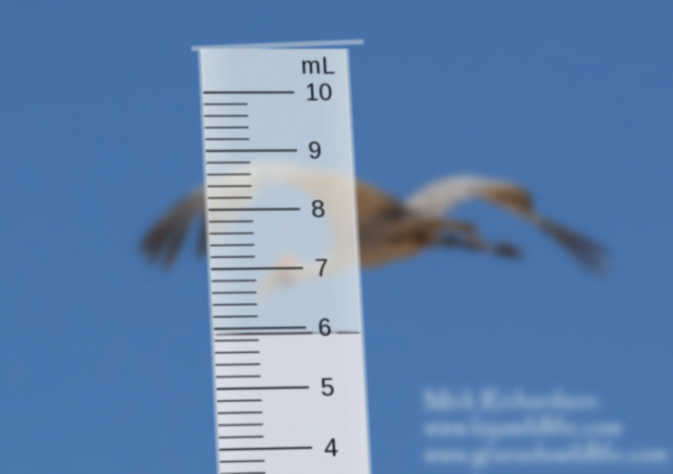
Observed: 5.9 mL
